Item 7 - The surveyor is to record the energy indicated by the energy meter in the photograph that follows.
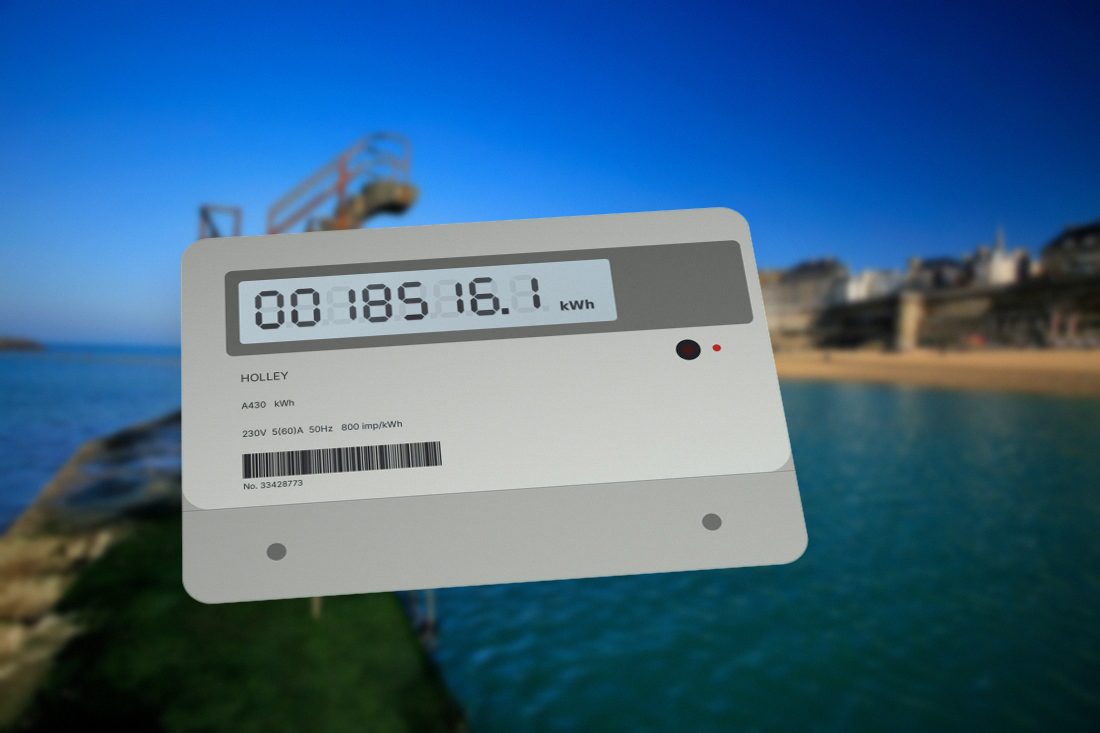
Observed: 18516.1 kWh
